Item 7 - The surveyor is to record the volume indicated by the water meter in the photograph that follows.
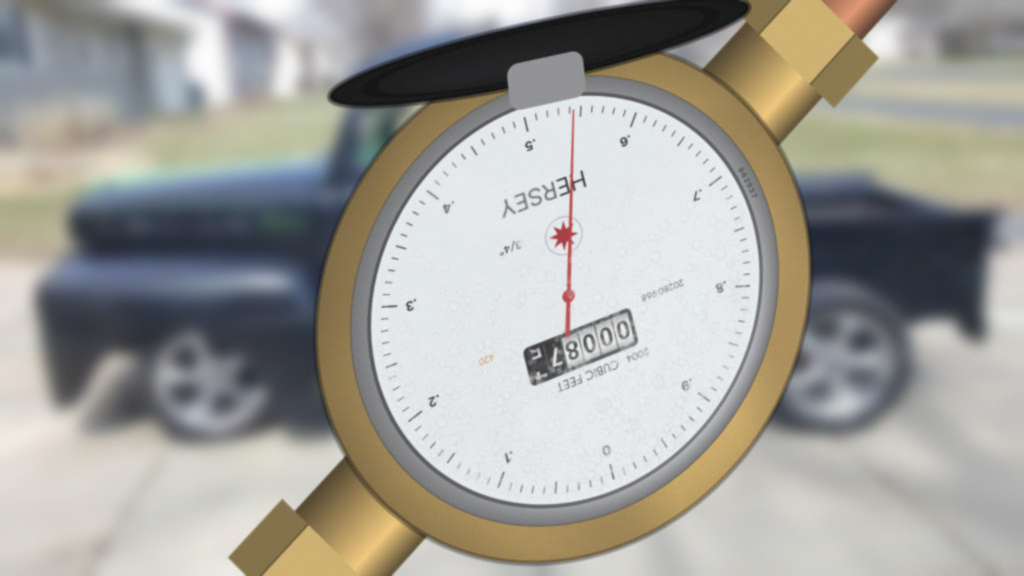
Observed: 874.54 ft³
